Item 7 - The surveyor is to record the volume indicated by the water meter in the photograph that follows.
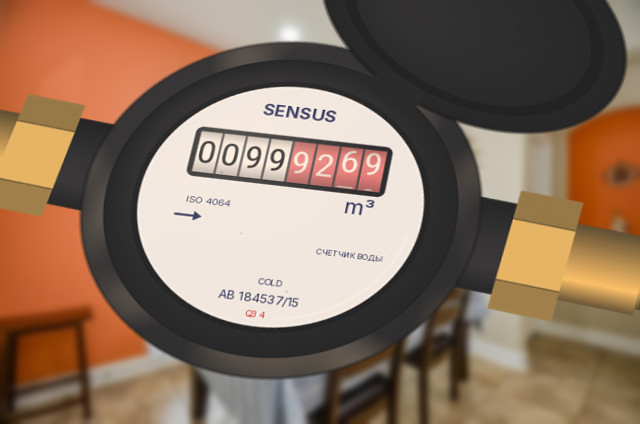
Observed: 99.9269 m³
